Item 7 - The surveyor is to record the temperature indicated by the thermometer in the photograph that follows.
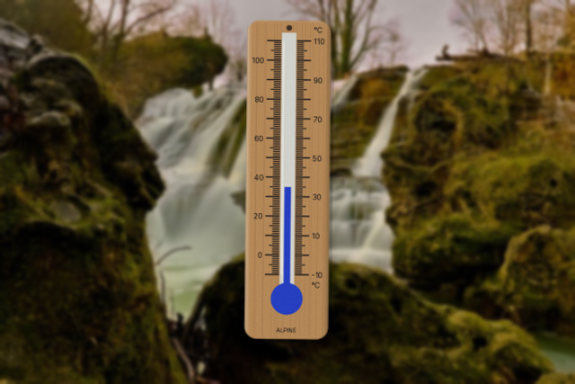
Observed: 35 °C
